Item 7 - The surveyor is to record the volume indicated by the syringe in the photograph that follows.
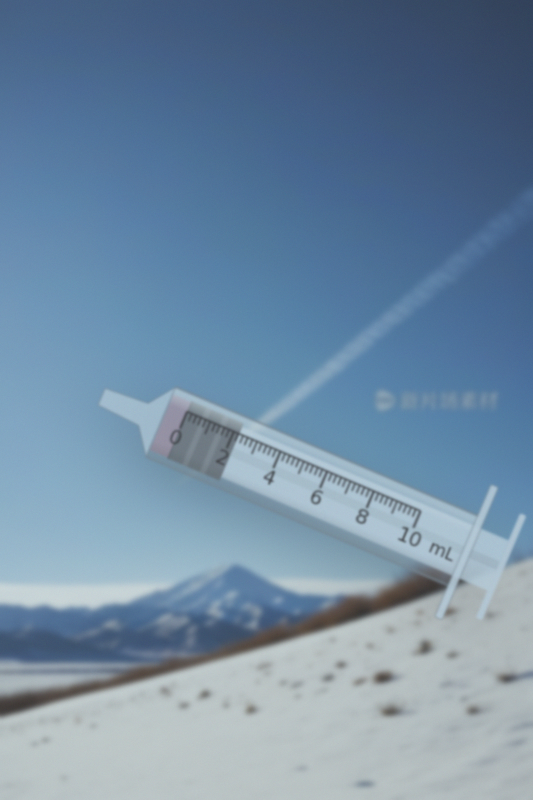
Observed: 0 mL
